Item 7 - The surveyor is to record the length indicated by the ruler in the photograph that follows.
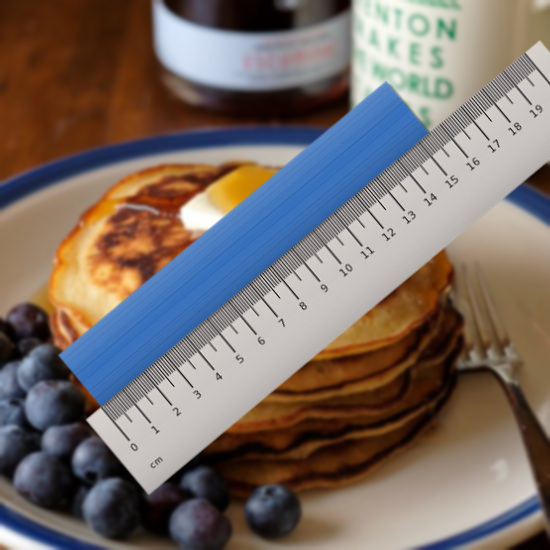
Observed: 15.5 cm
